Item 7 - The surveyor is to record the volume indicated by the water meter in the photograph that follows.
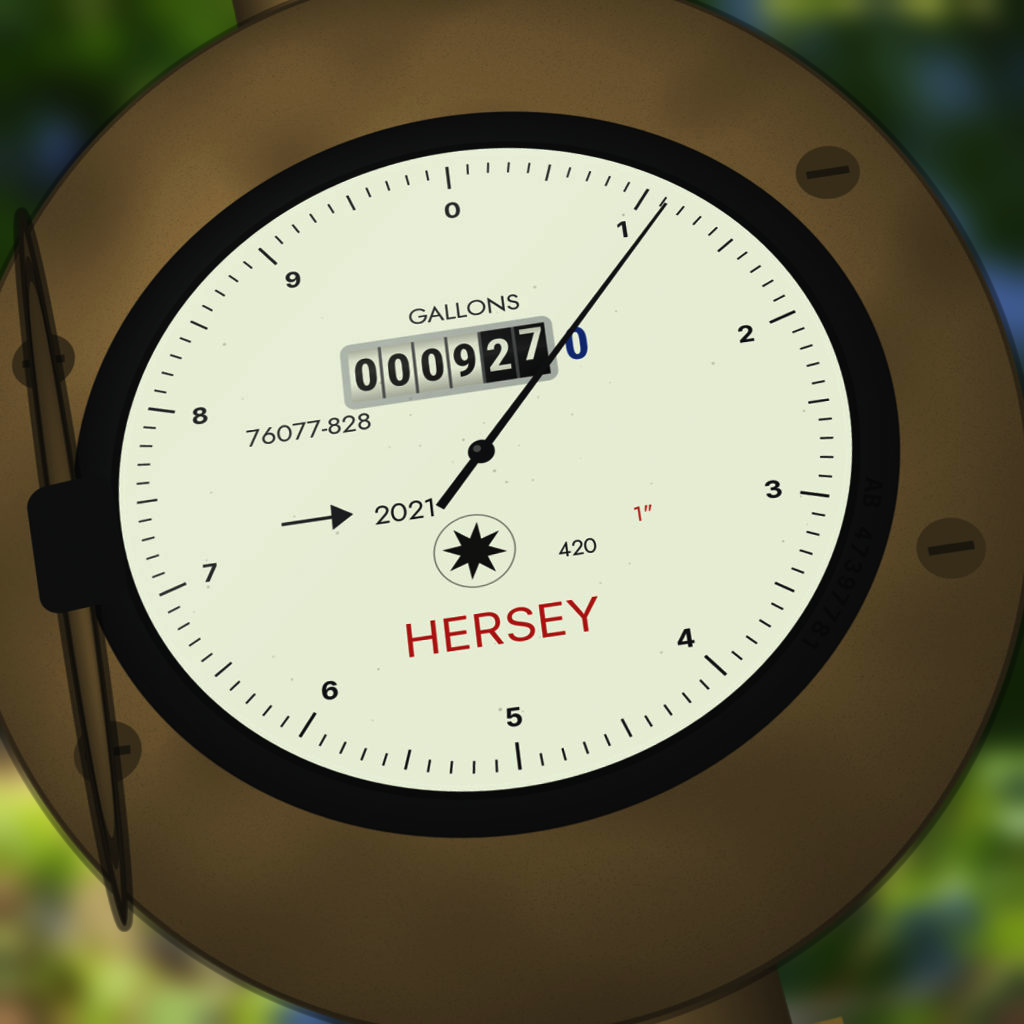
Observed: 9271.1 gal
